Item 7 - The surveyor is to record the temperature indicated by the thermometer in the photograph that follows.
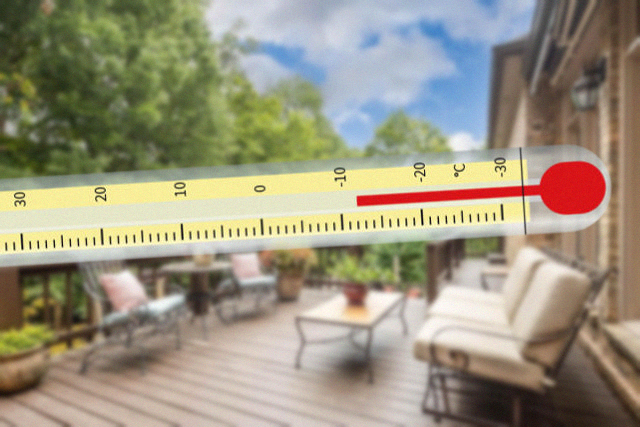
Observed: -12 °C
